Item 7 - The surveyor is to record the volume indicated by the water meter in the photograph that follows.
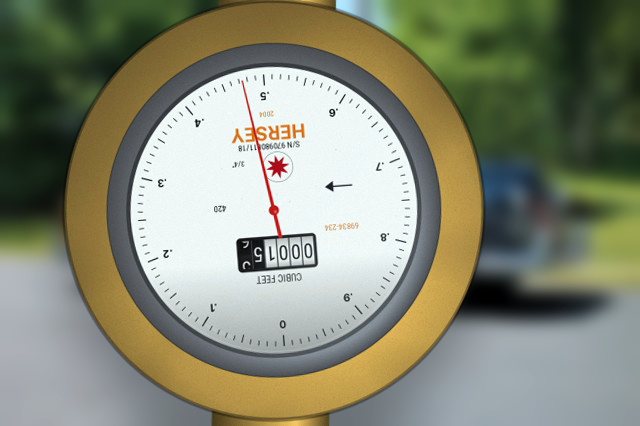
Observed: 155.47 ft³
